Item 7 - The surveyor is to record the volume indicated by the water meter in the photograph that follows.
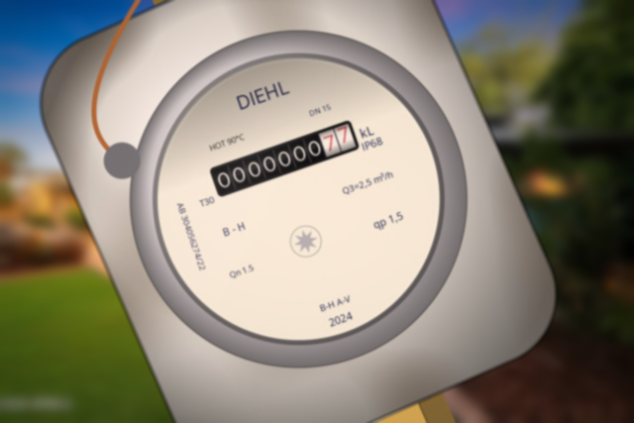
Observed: 0.77 kL
